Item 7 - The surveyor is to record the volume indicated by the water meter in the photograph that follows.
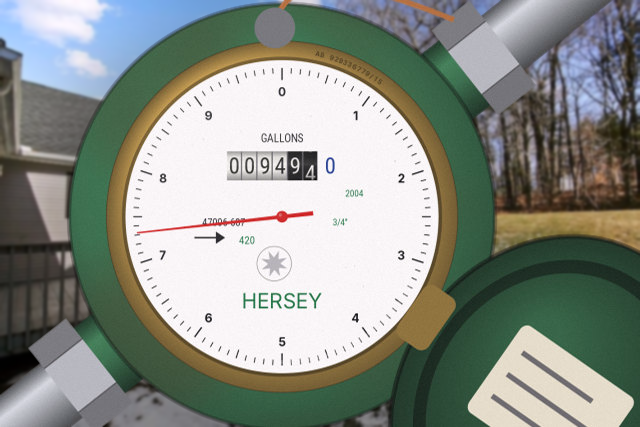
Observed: 94937.3 gal
